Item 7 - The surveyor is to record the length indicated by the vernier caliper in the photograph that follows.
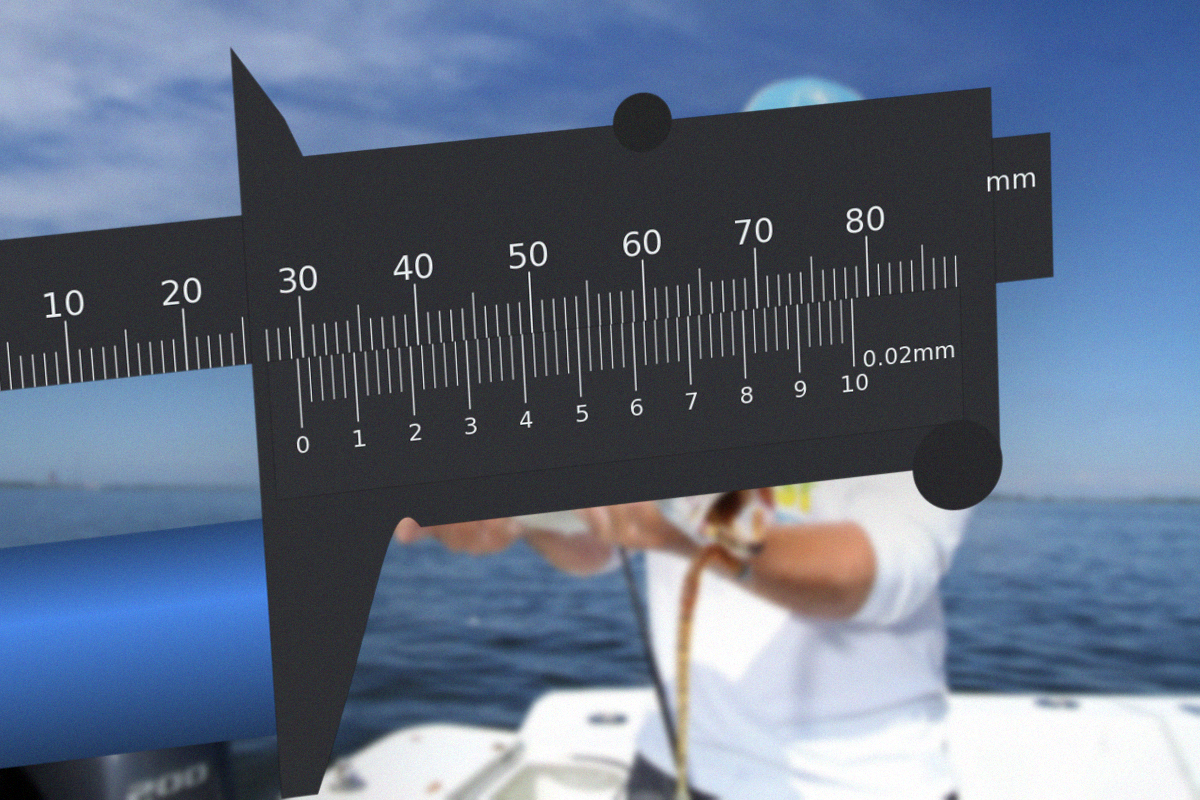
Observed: 29.5 mm
